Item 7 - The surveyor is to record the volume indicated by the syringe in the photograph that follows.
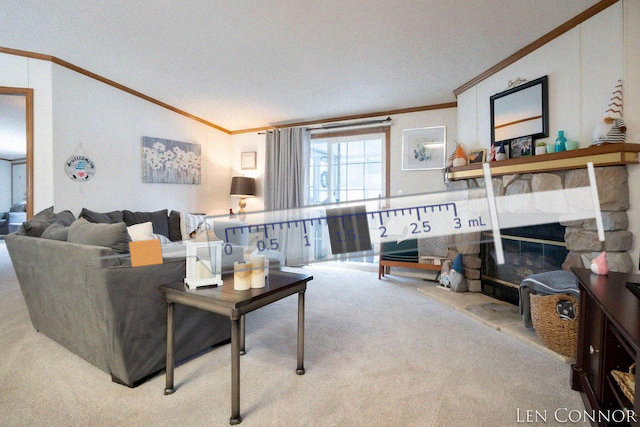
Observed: 1.3 mL
